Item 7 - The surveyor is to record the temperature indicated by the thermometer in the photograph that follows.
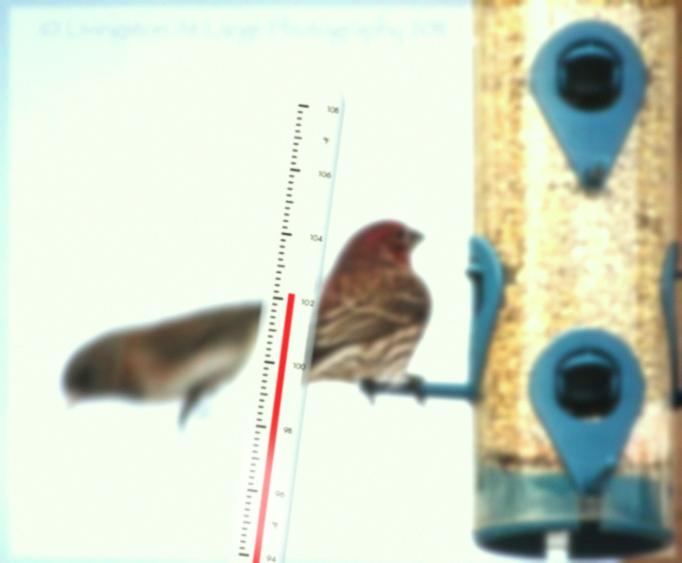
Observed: 102.2 °F
